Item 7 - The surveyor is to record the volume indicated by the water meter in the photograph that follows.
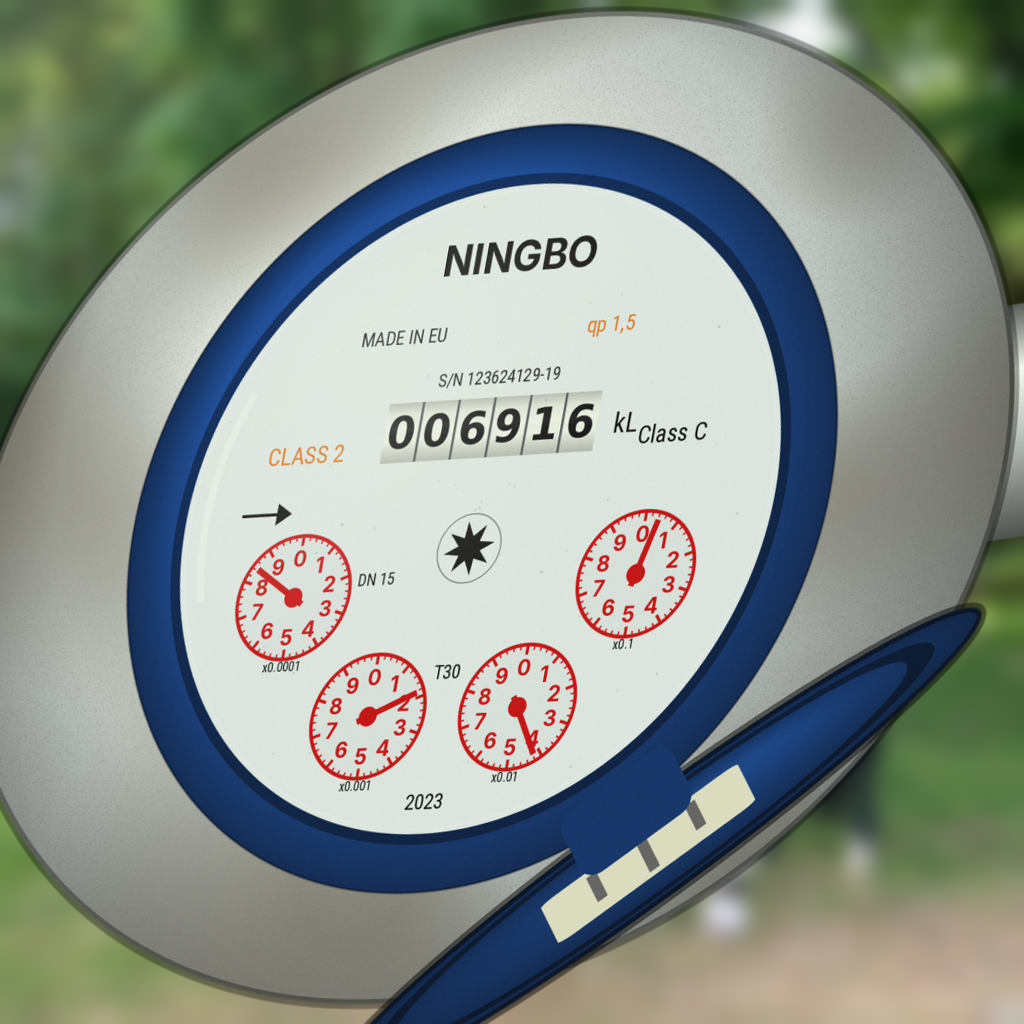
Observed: 6916.0418 kL
